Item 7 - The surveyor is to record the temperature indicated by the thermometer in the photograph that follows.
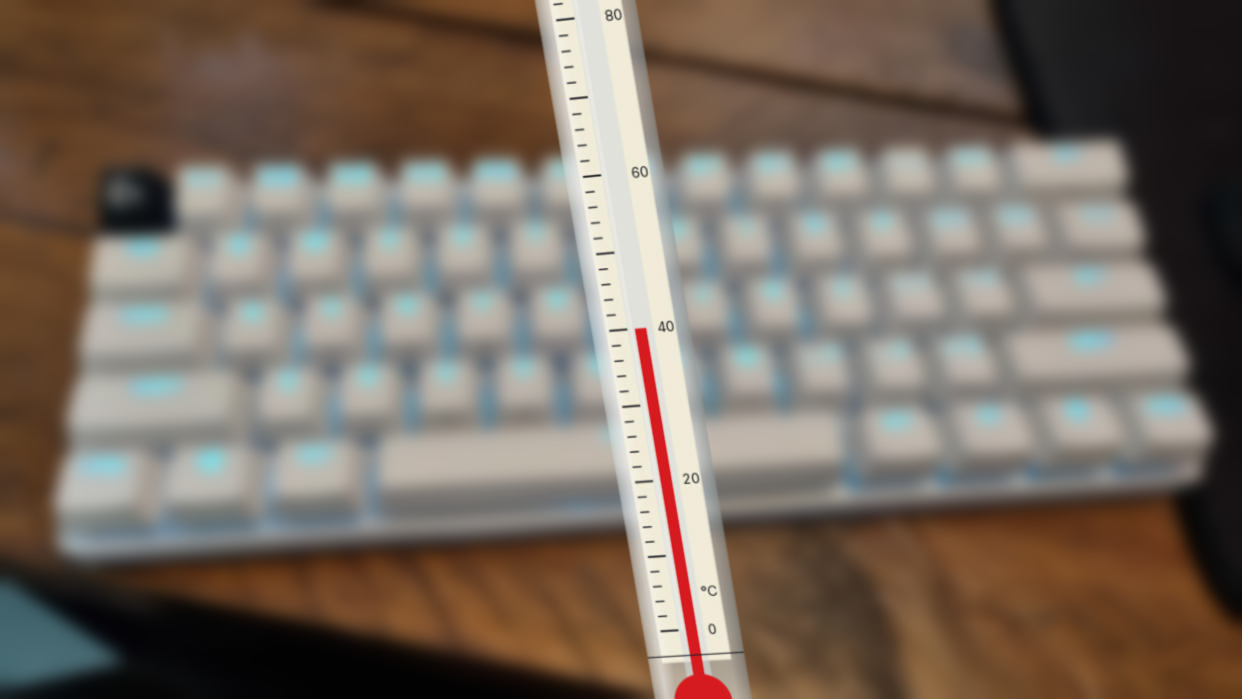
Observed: 40 °C
